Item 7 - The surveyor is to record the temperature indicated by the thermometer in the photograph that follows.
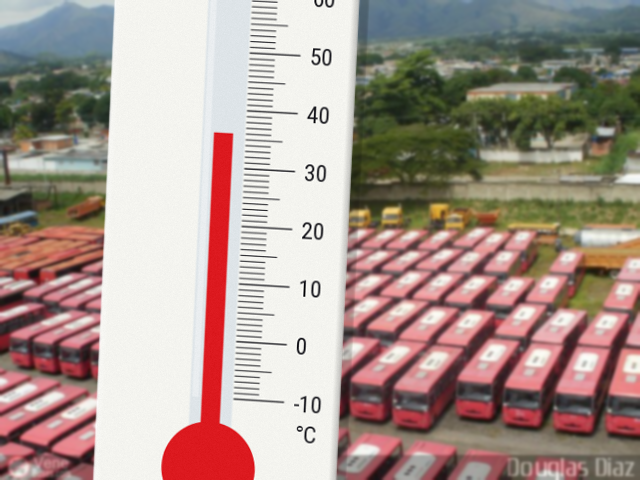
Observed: 36 °C
